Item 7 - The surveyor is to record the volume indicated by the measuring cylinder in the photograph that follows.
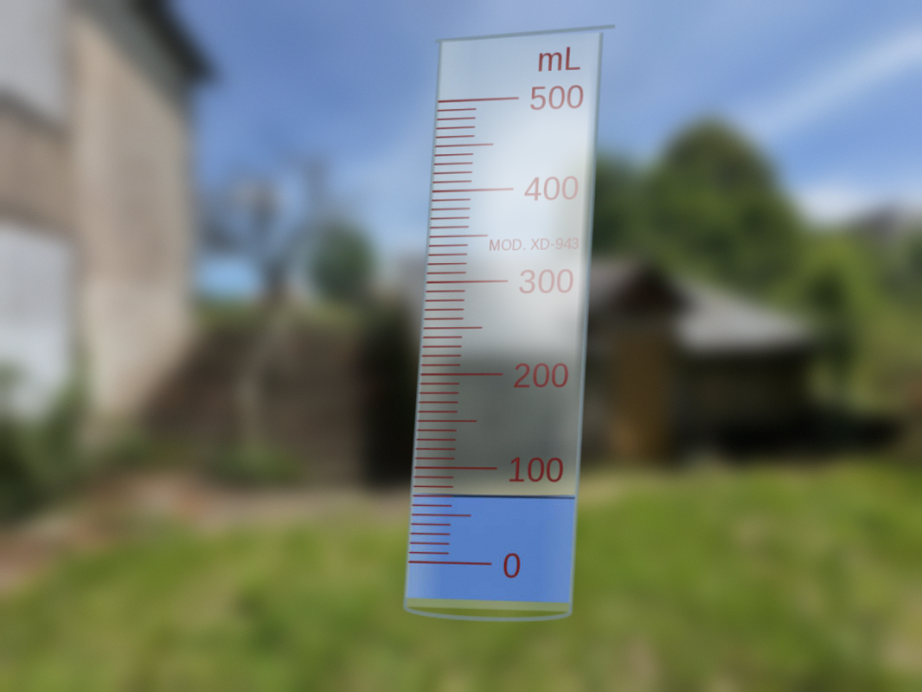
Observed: 70 mL
